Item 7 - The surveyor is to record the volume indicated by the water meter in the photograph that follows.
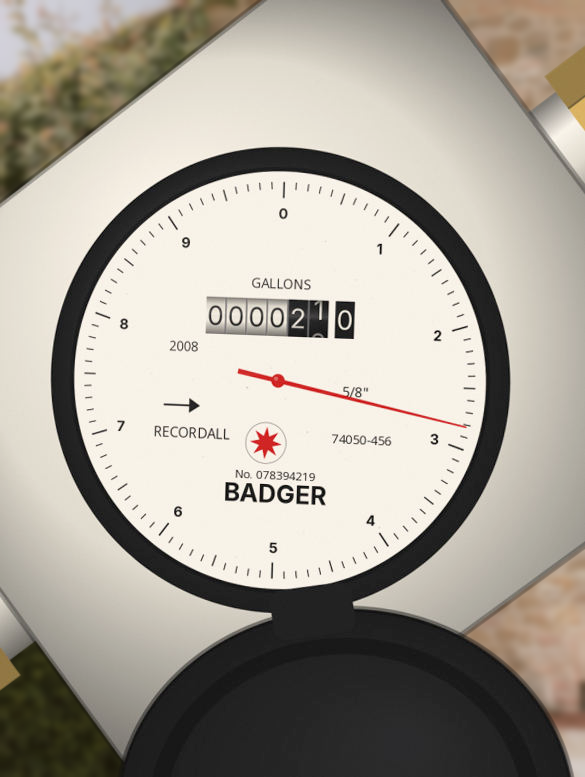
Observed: 212.8 gal
